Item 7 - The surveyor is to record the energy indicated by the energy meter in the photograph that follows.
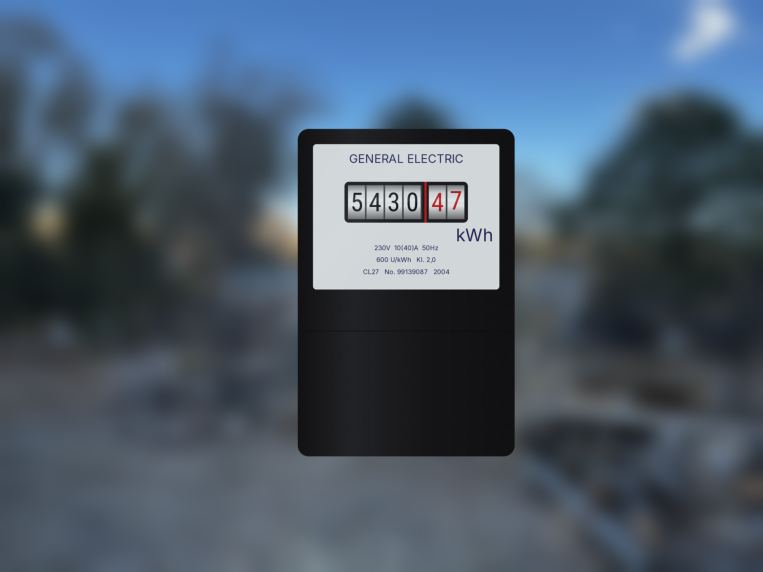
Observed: 5430.47 kWh
